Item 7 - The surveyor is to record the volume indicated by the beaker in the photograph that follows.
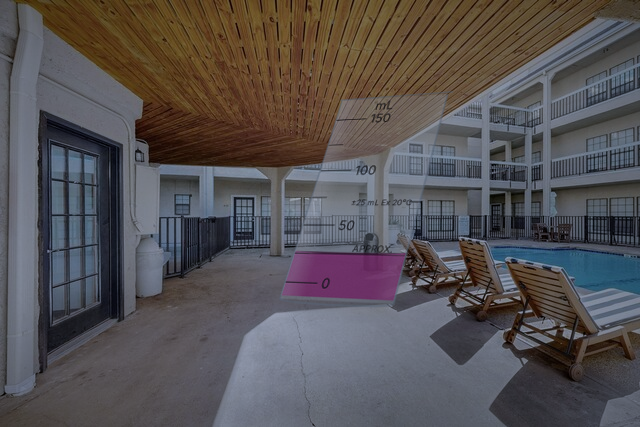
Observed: 25 mL
